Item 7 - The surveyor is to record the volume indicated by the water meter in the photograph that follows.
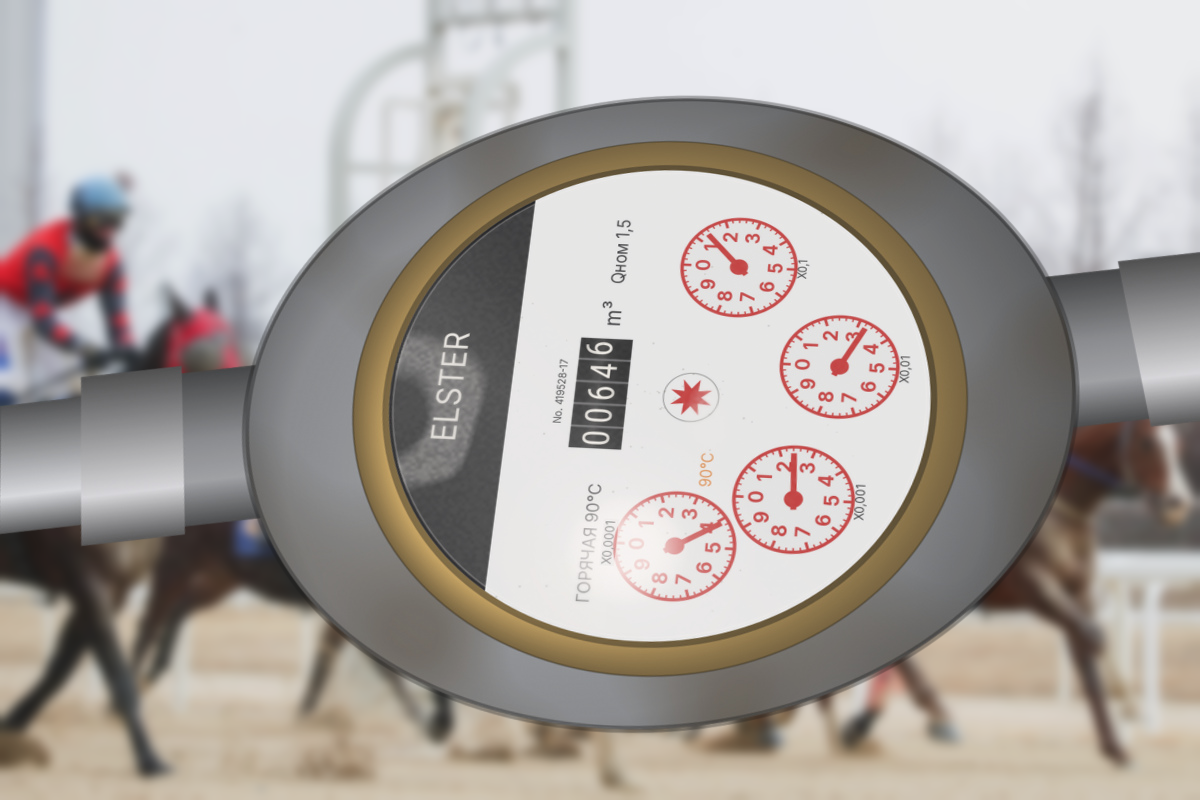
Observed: 646.1324 m³
